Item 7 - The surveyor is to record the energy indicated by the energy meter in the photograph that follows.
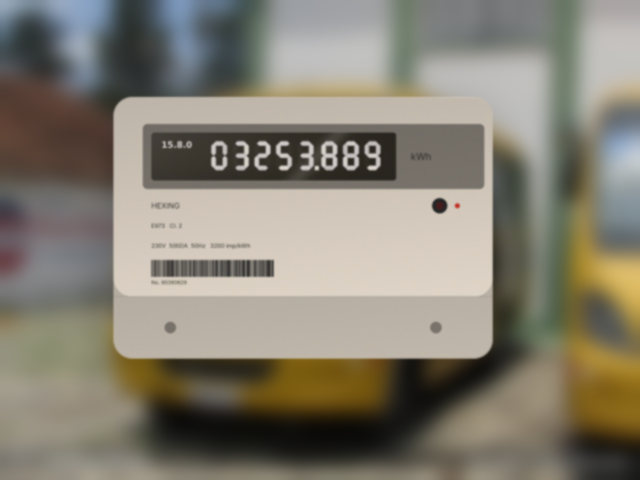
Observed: 3253.889 kWh
